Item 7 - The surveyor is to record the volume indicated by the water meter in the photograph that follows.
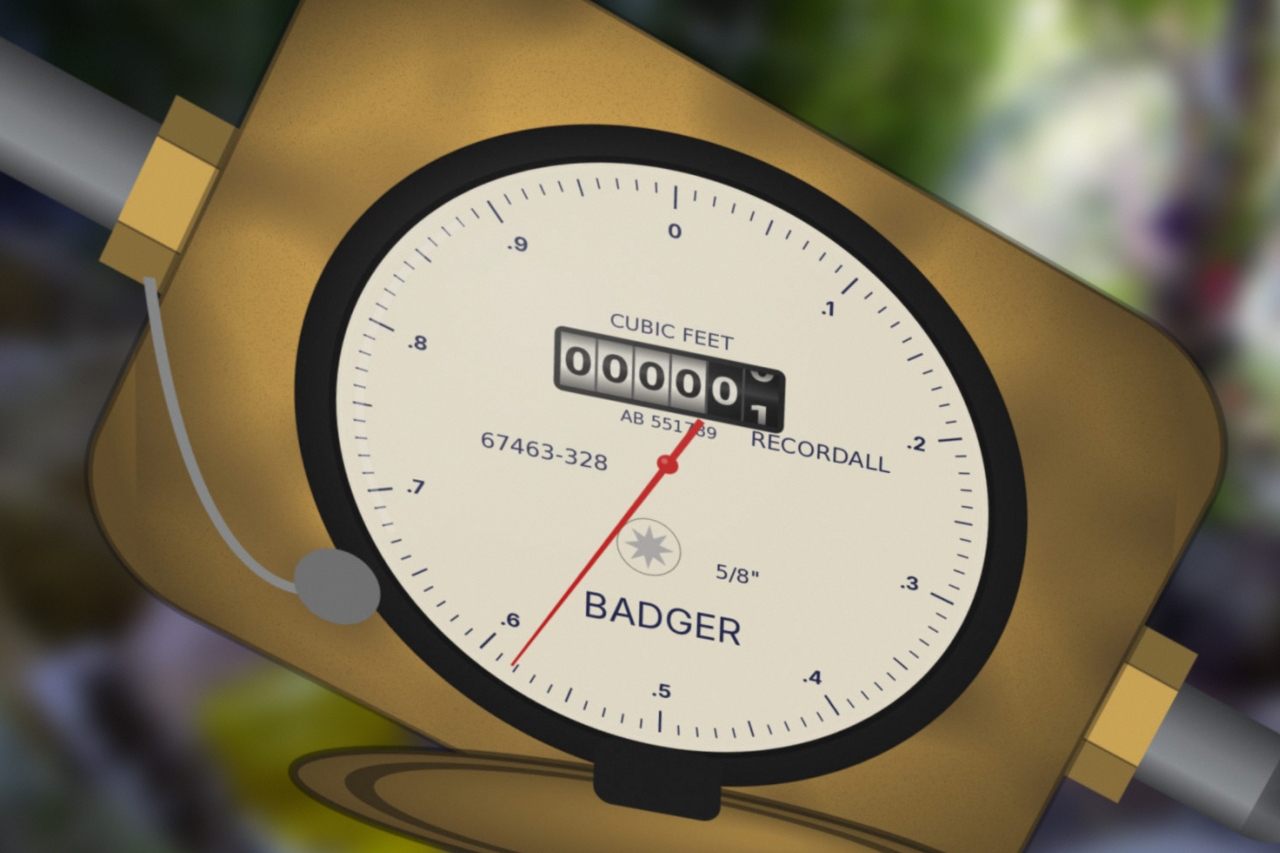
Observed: 0.58 ft³
